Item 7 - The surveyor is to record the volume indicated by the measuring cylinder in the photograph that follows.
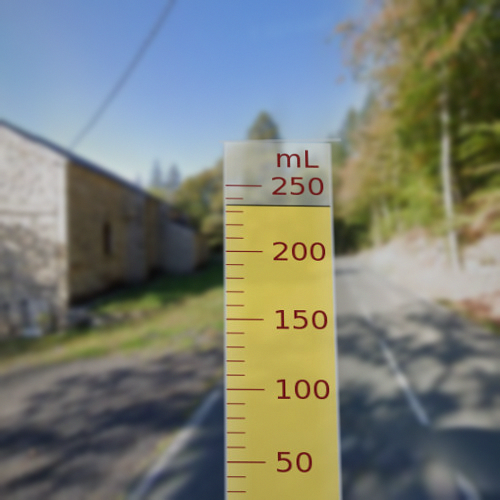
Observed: 235 mL
